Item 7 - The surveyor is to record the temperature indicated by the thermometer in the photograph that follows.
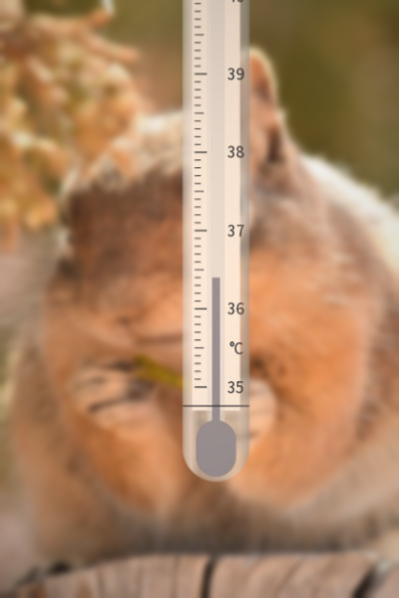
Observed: 36.4 °C
